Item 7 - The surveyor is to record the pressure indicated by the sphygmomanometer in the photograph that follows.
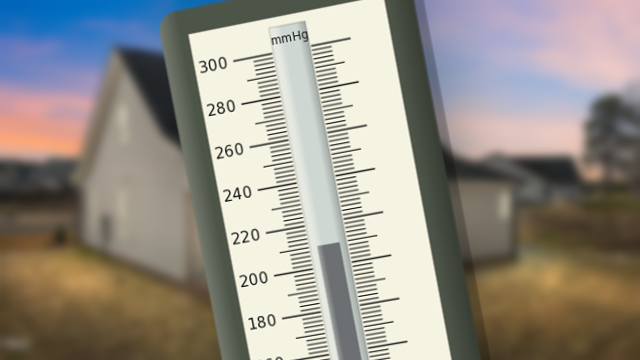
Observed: 210 mmHg
